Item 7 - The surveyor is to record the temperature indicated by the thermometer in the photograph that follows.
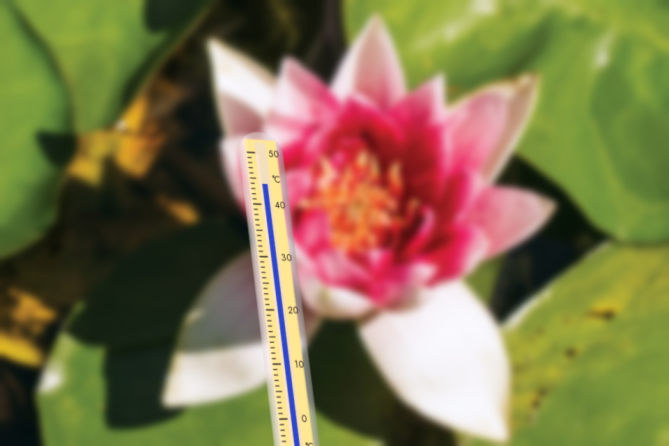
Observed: 44 °C
